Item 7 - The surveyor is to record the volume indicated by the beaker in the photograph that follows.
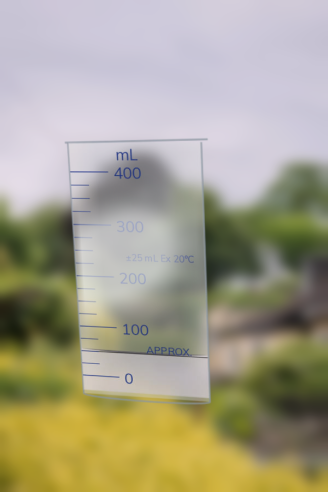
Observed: 50 mL
